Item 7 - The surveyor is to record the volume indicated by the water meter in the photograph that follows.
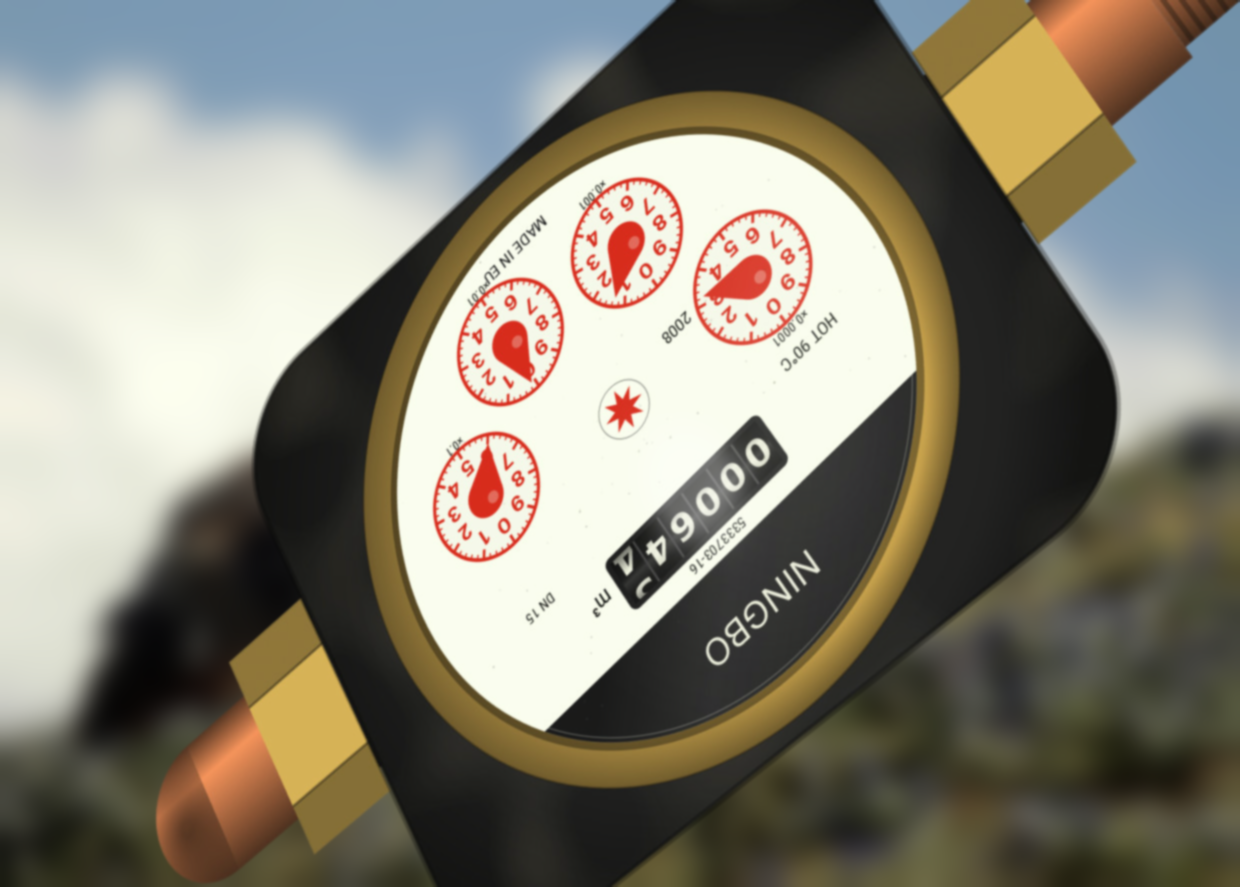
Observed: 643.6013 m³
